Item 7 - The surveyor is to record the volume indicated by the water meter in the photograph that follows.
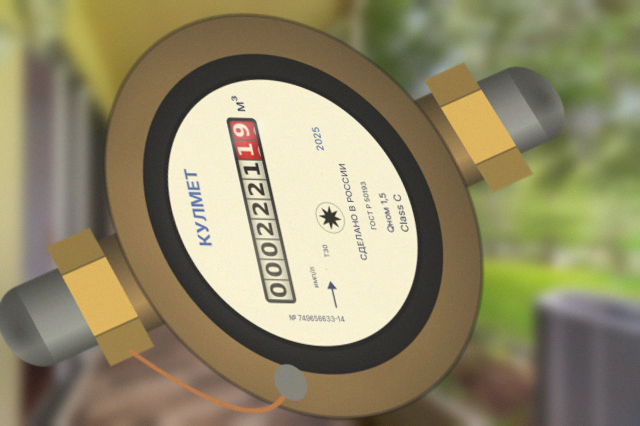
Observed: 2221.19 m³
